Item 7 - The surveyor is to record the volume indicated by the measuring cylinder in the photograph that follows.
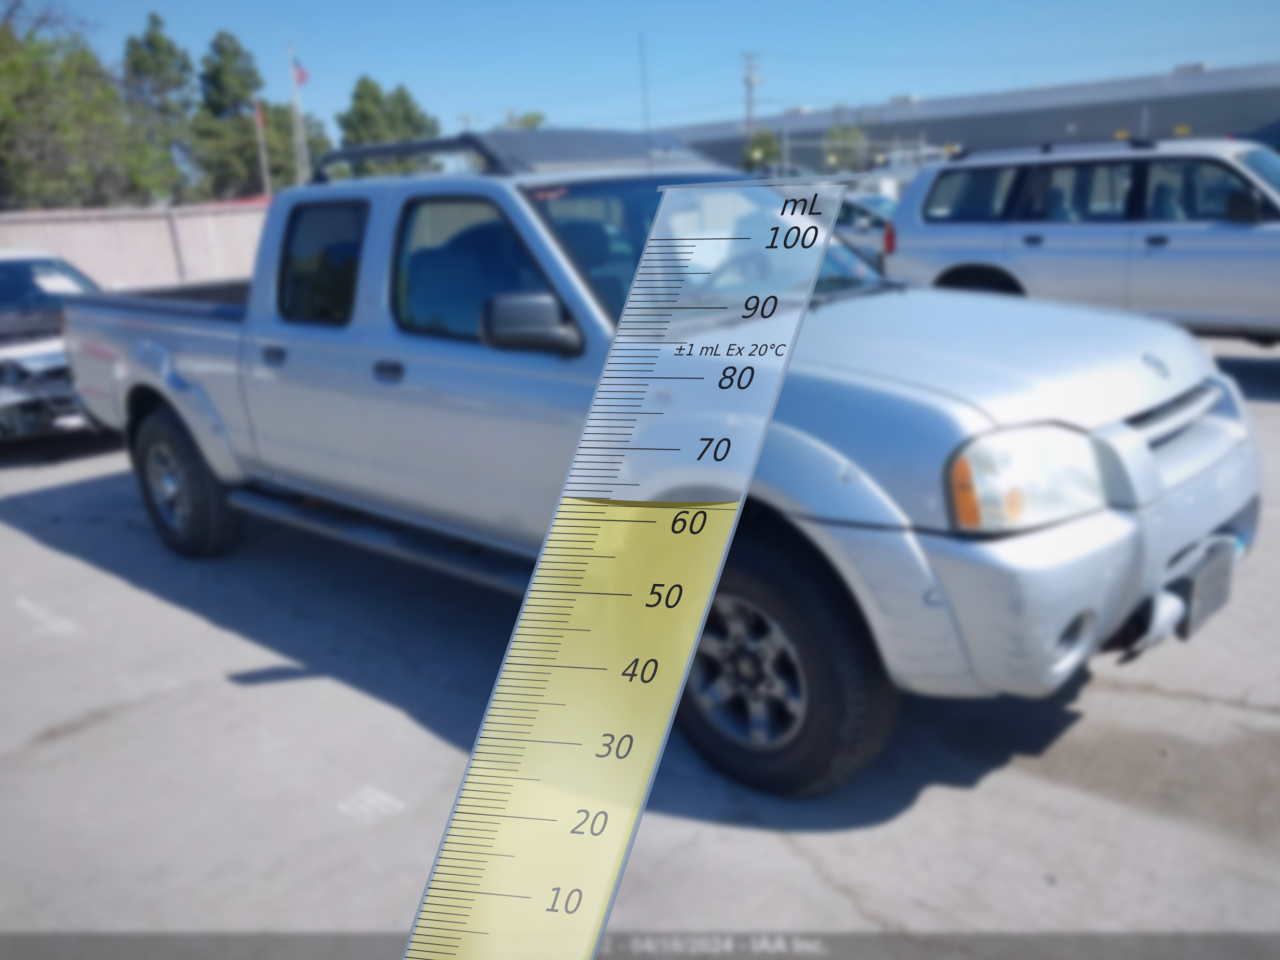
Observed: 62 mL
